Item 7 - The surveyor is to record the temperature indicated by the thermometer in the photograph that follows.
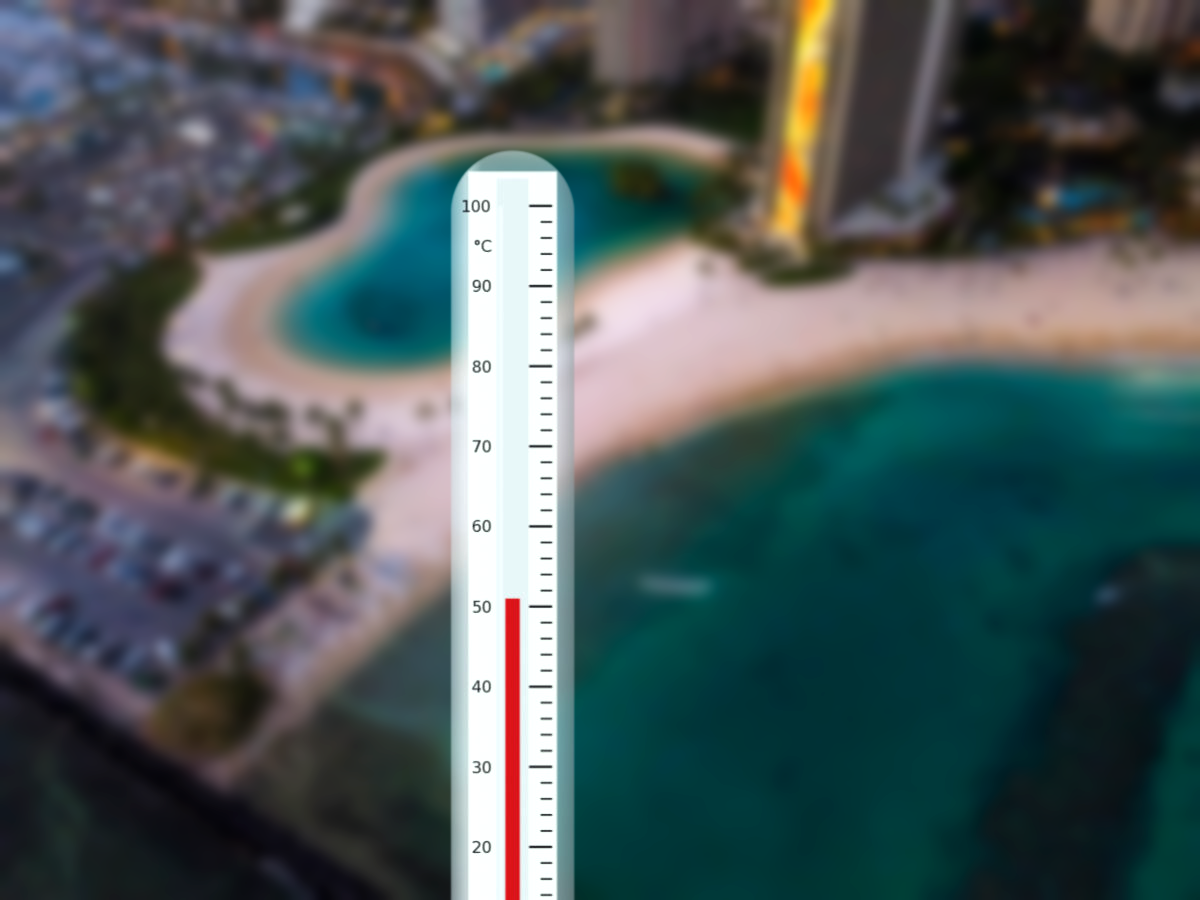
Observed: 51 °C
